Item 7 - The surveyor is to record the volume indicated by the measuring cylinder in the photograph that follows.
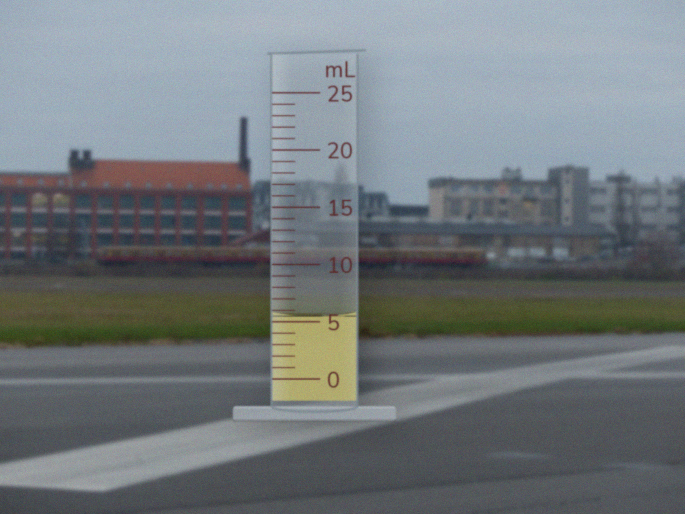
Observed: 5.5 mL
